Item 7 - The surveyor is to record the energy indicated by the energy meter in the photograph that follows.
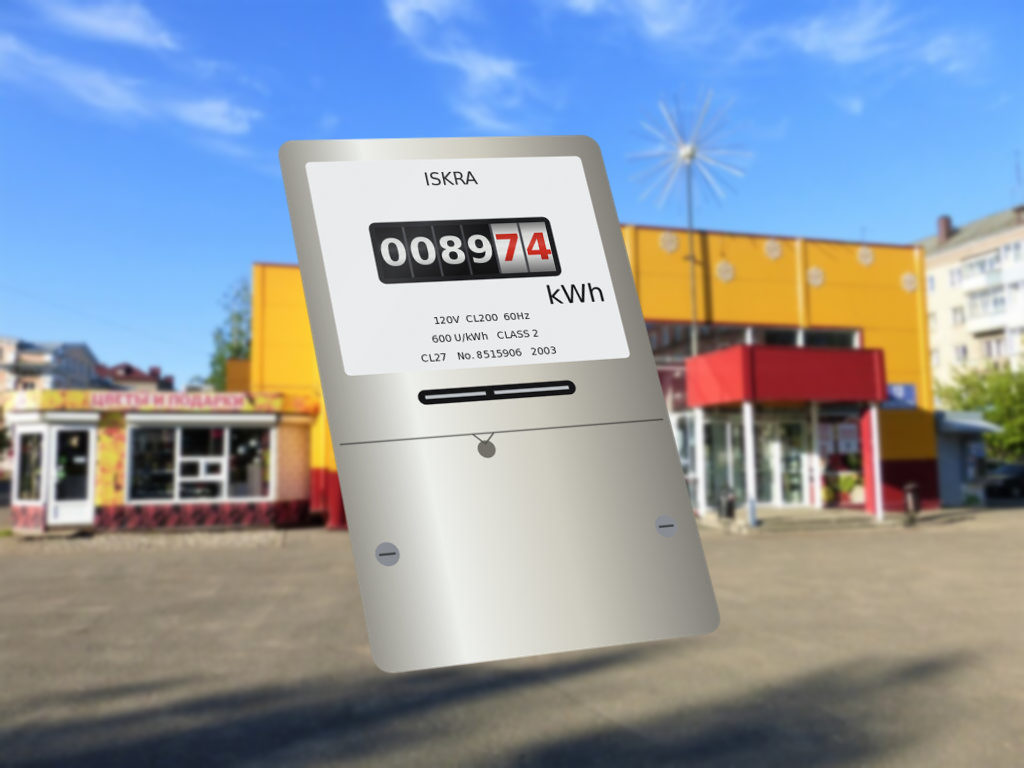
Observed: 89.74 kWh
